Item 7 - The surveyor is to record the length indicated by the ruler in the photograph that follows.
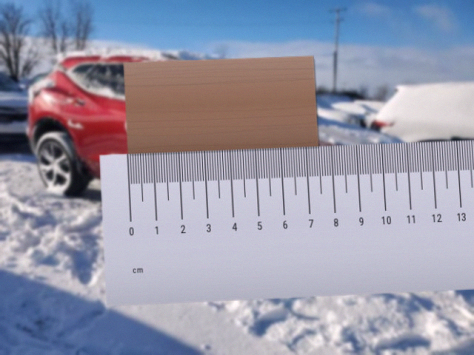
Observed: 7.5 cm
